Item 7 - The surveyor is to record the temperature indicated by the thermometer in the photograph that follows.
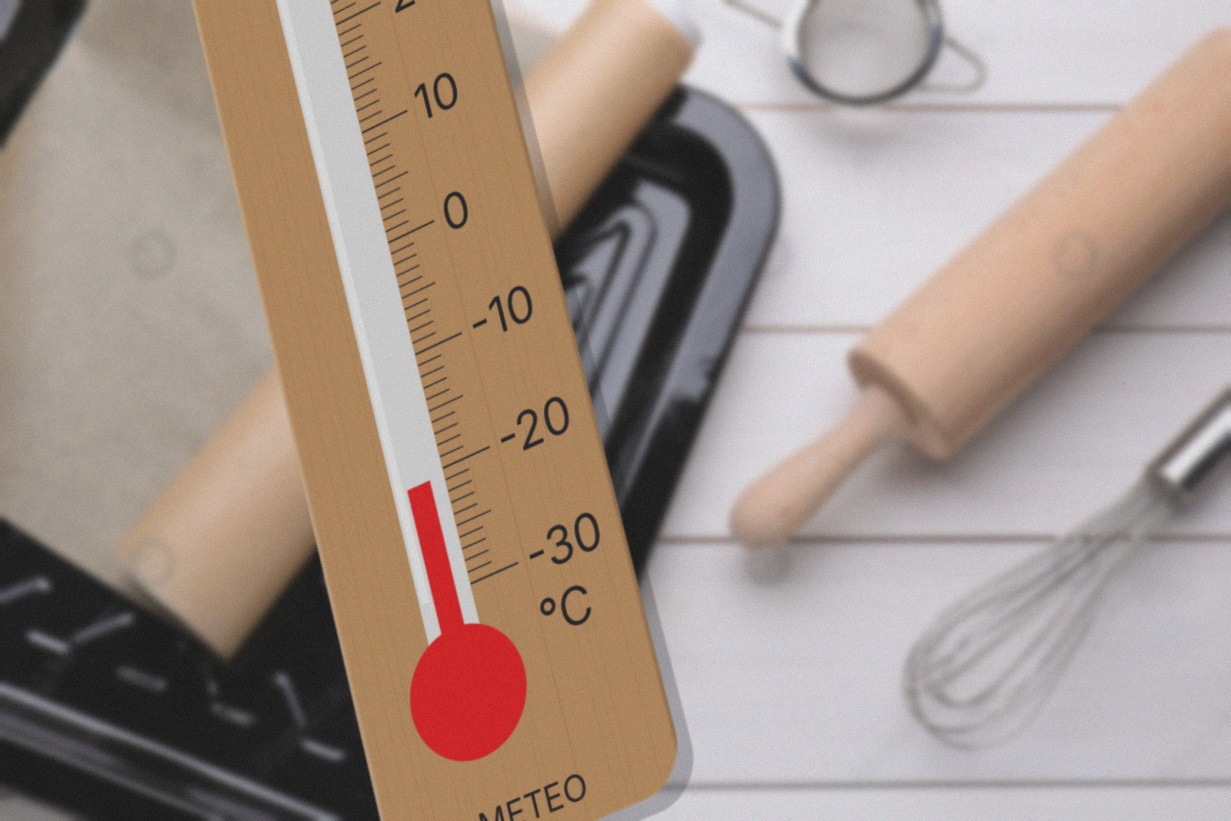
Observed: -20.5 °C
